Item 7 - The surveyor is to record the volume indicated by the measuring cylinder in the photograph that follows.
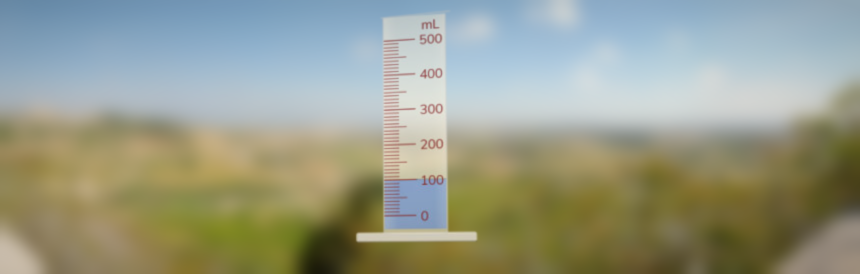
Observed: 100 mL
